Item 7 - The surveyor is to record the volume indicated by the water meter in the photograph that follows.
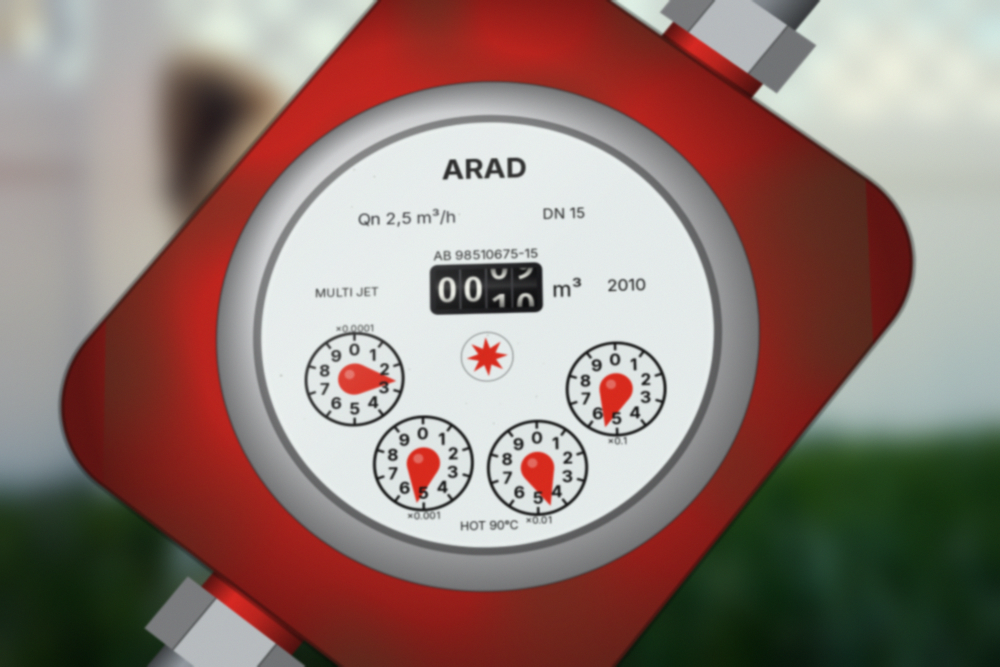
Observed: 9.5452 m³
